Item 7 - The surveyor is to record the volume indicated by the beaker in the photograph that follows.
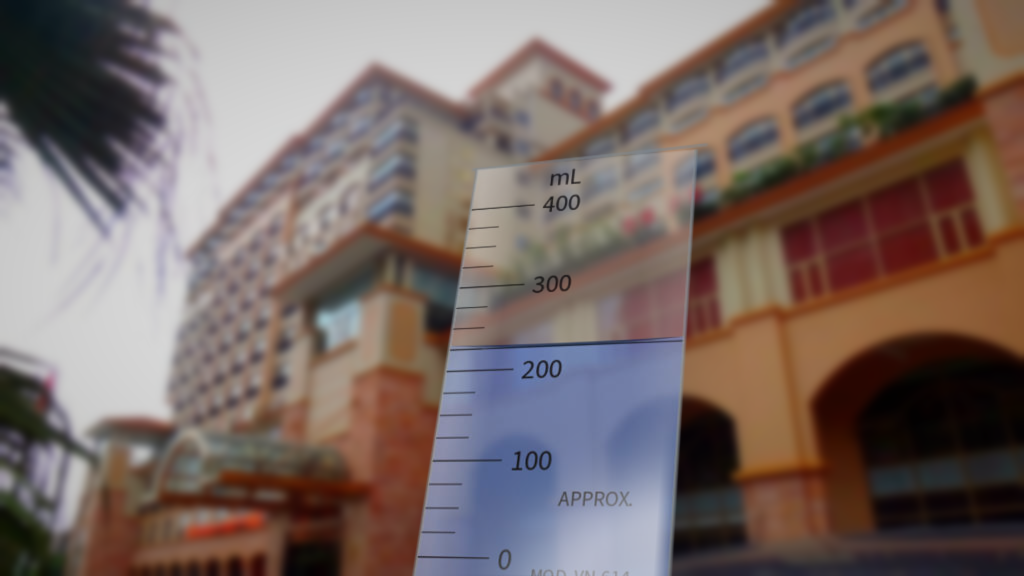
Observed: 225 mL
